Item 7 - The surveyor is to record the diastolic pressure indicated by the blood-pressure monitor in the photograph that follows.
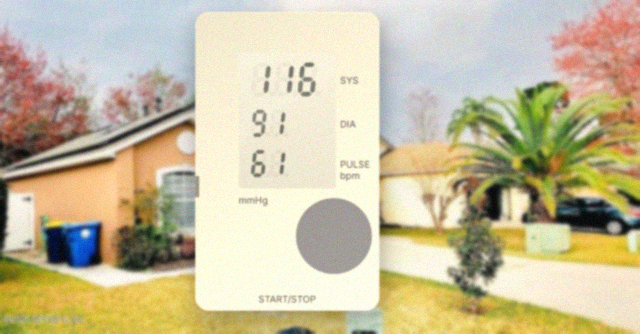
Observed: 91 mmHg
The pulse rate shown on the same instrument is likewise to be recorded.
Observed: 61 bpm
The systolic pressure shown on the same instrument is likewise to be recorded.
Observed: 116 mmHg
